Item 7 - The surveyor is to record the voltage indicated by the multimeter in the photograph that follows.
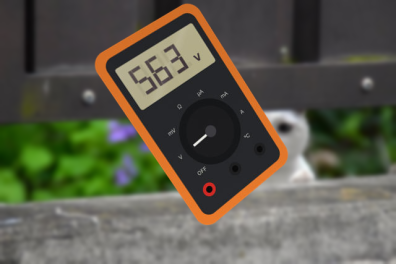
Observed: 563 V
